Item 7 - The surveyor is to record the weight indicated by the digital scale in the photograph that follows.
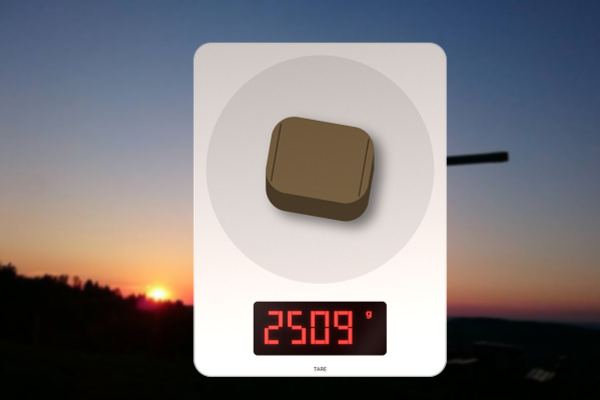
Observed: 2509 g
